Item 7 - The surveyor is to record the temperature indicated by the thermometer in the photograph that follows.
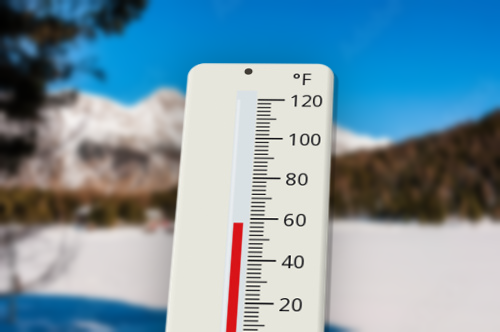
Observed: 58 °F
